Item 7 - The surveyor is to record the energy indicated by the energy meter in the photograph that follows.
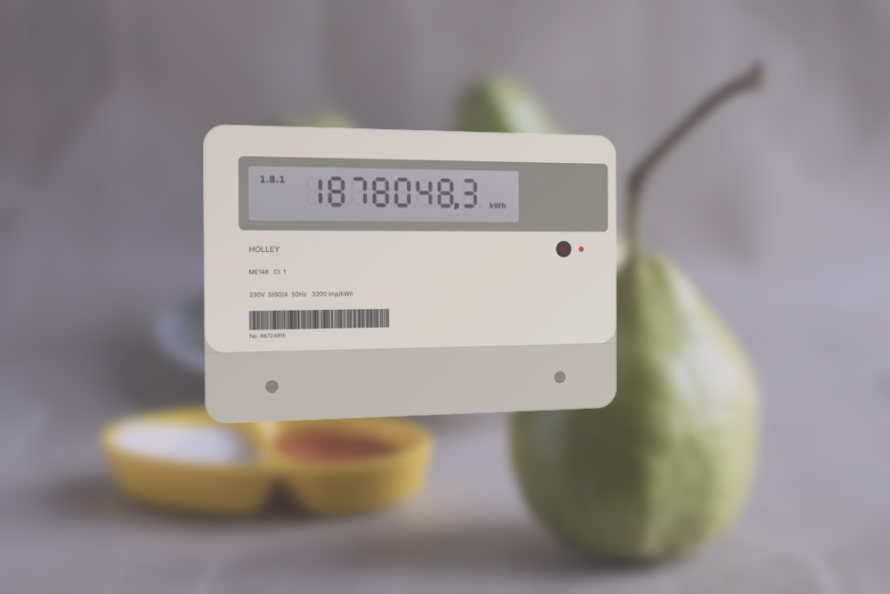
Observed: 1878048.3 kWh
